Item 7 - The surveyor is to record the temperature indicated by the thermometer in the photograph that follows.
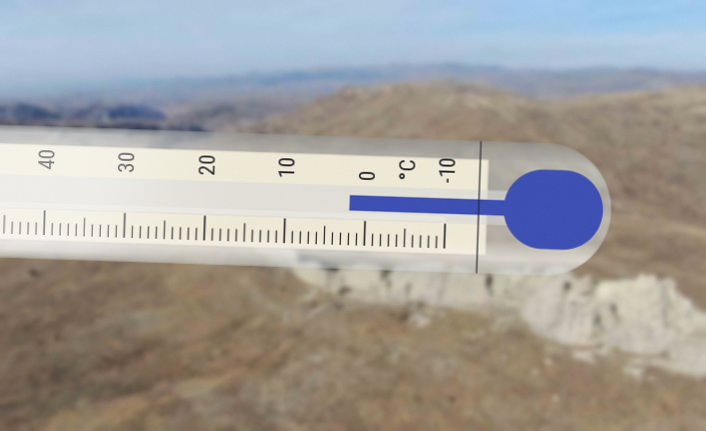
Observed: 2 °C
